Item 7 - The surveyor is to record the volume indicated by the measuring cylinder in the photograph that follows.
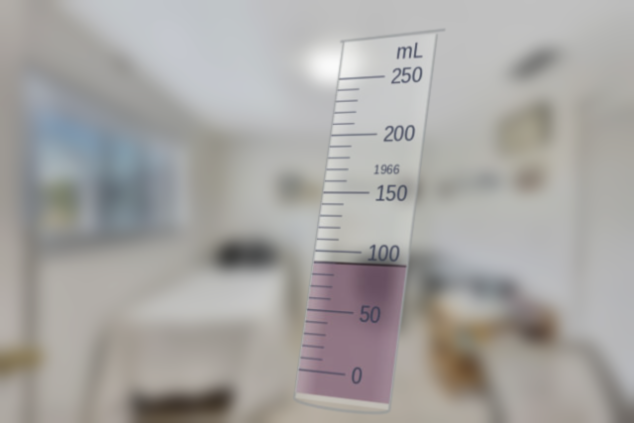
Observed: 90 mL
